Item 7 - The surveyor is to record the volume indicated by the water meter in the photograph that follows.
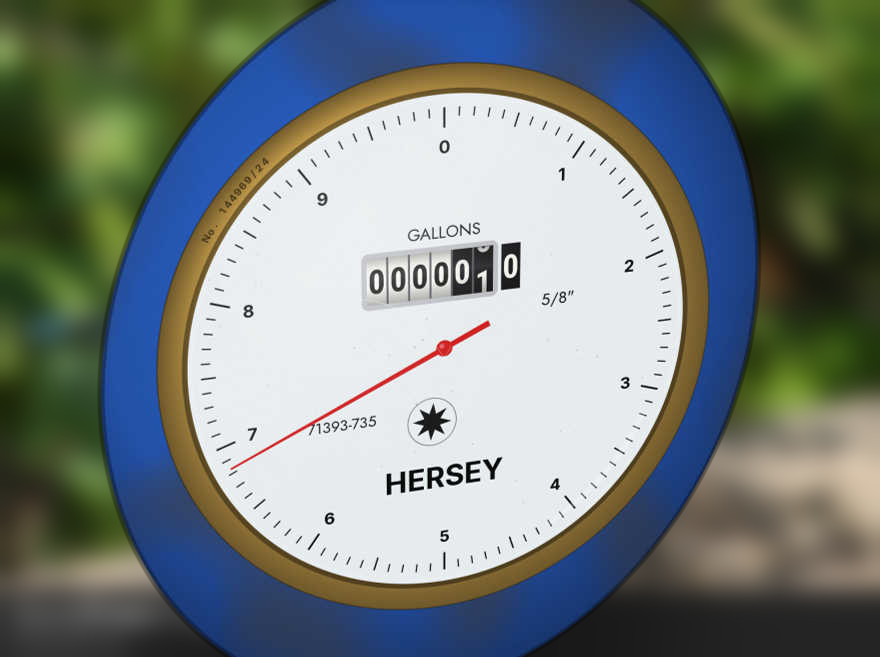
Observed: 6.8 gal
